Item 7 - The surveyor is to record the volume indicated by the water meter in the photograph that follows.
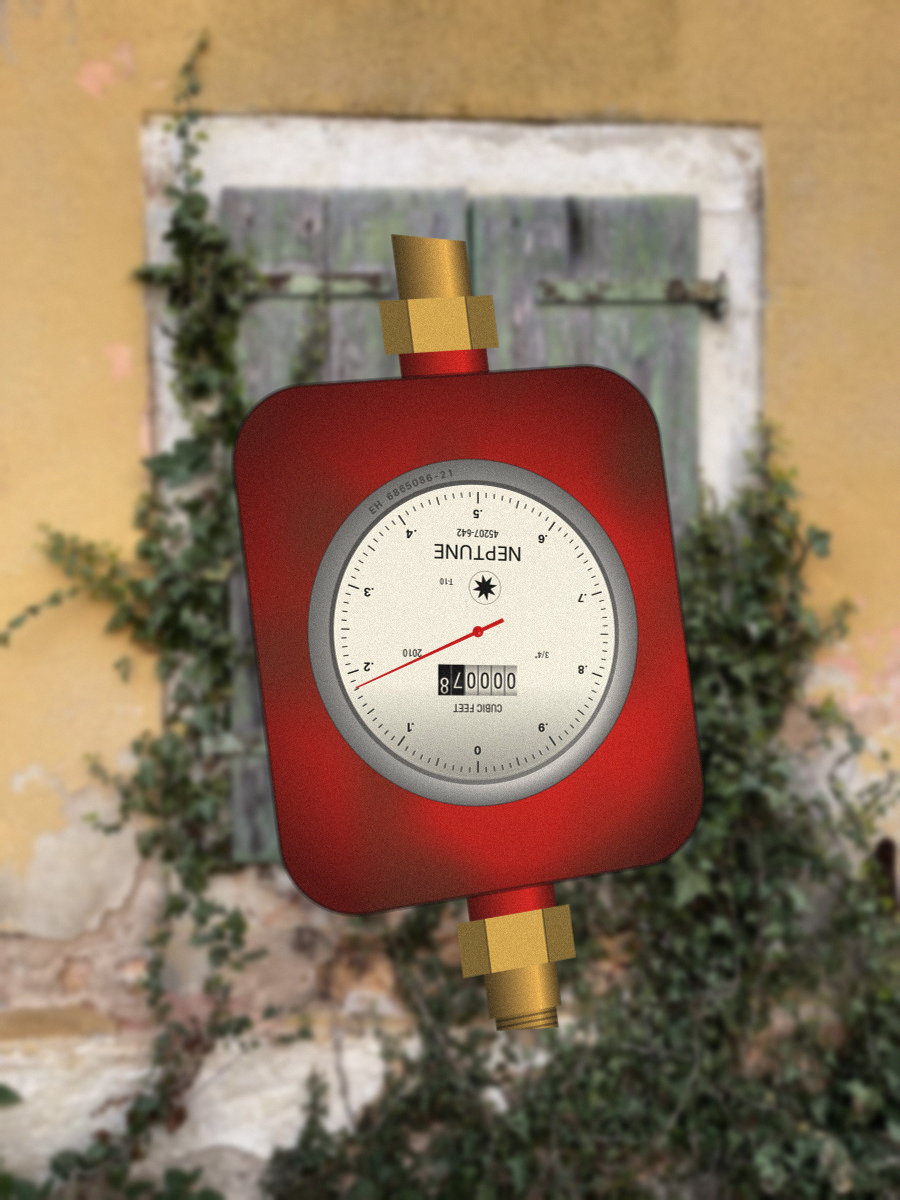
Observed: 78.18 ft³
